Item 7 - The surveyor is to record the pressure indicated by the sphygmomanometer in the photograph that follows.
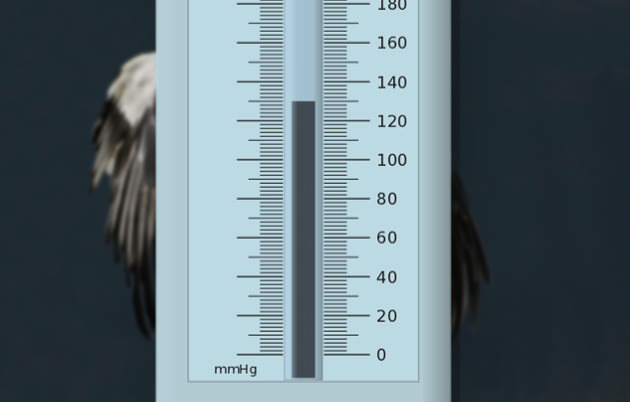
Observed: 130 mmHg
